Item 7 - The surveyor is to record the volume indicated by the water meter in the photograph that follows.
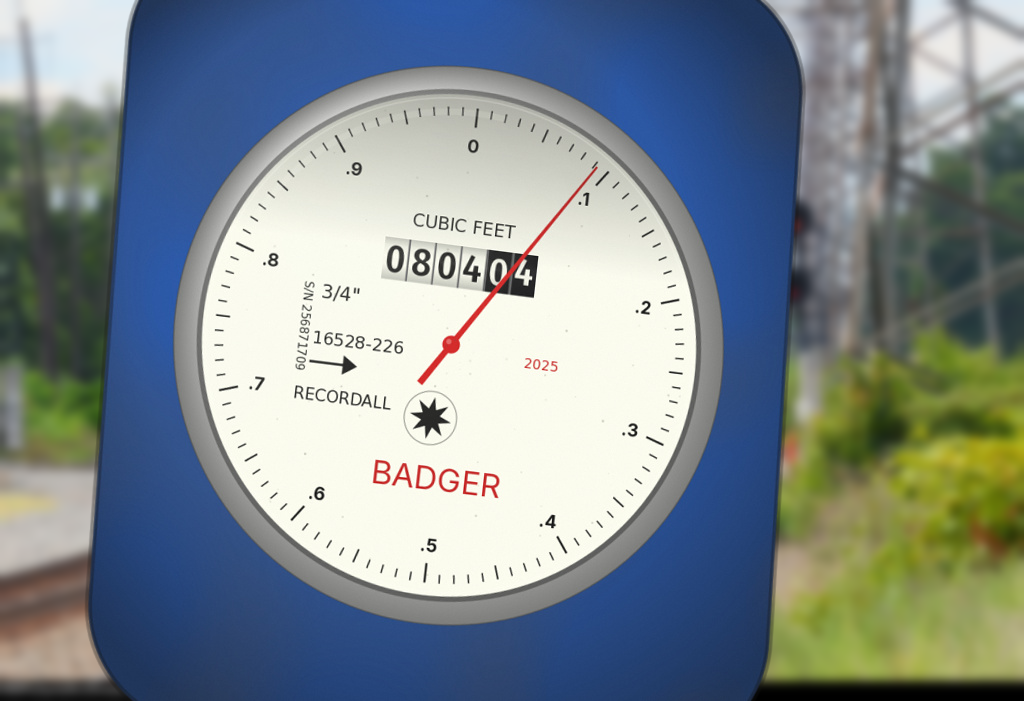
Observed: 80404.09 ft³
